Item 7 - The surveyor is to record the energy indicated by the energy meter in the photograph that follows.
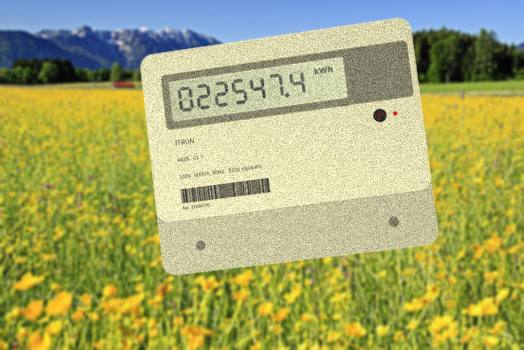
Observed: 22547.4 kWh
